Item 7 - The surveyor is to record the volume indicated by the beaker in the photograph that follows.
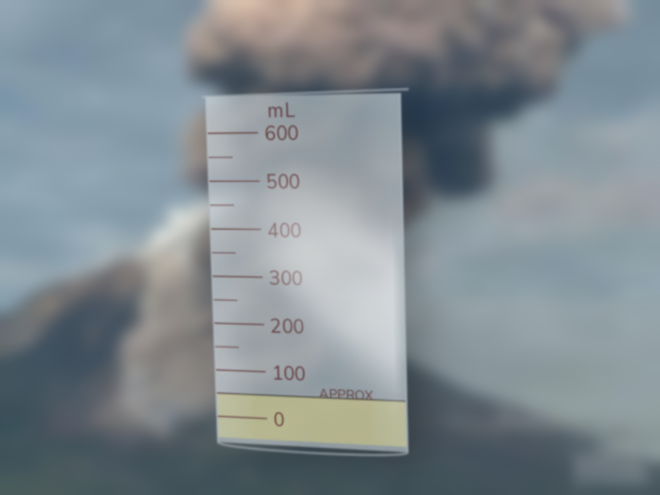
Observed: 50 mL
